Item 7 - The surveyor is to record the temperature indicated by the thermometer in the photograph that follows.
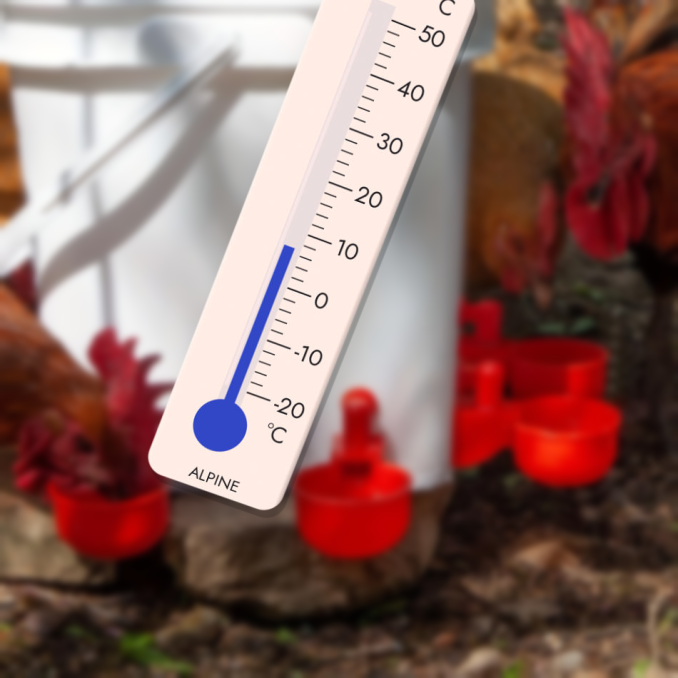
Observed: 7 °C
